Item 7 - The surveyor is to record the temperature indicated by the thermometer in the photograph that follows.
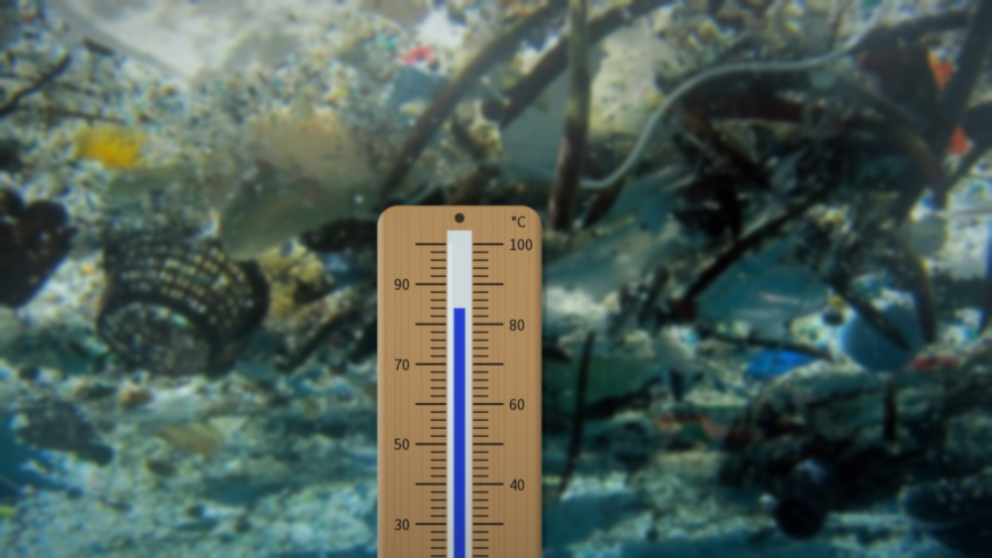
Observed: 84 °C
